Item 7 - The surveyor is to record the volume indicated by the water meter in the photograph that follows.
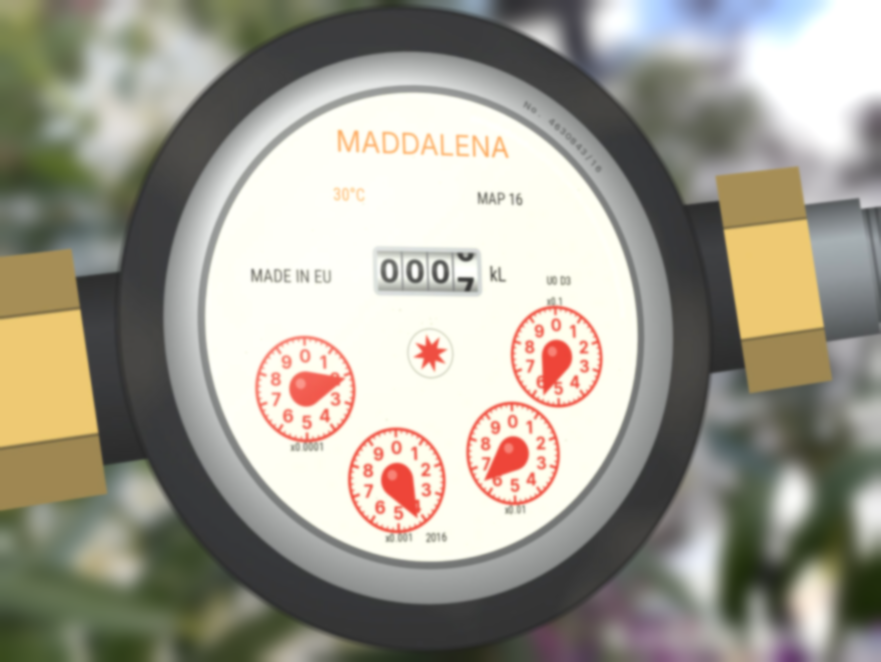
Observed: 6.5642 kL
